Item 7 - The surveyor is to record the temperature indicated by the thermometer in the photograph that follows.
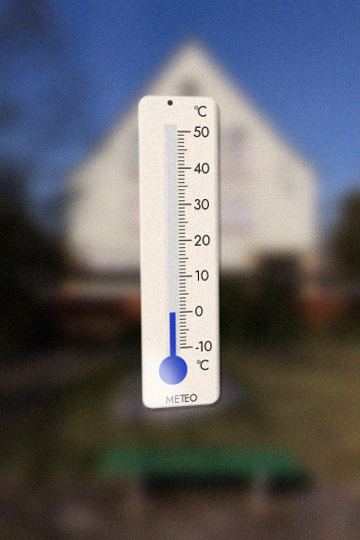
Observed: 0 °C
